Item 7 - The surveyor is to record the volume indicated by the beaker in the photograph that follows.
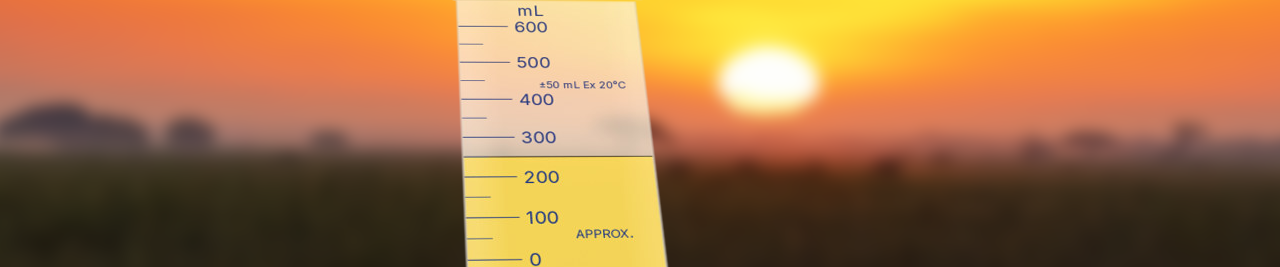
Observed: 250 mL
